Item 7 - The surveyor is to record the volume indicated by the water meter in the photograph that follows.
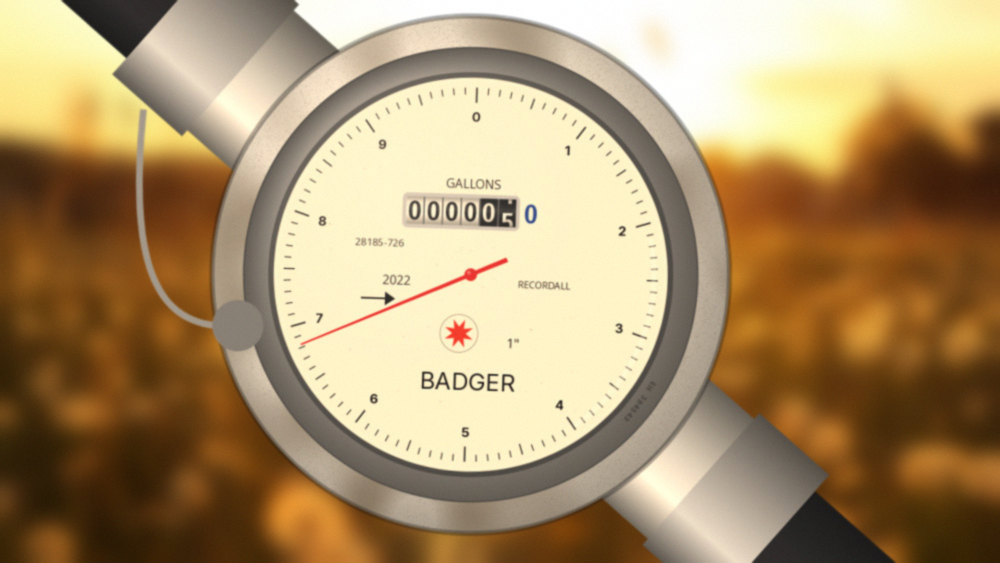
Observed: 46.8 gal
